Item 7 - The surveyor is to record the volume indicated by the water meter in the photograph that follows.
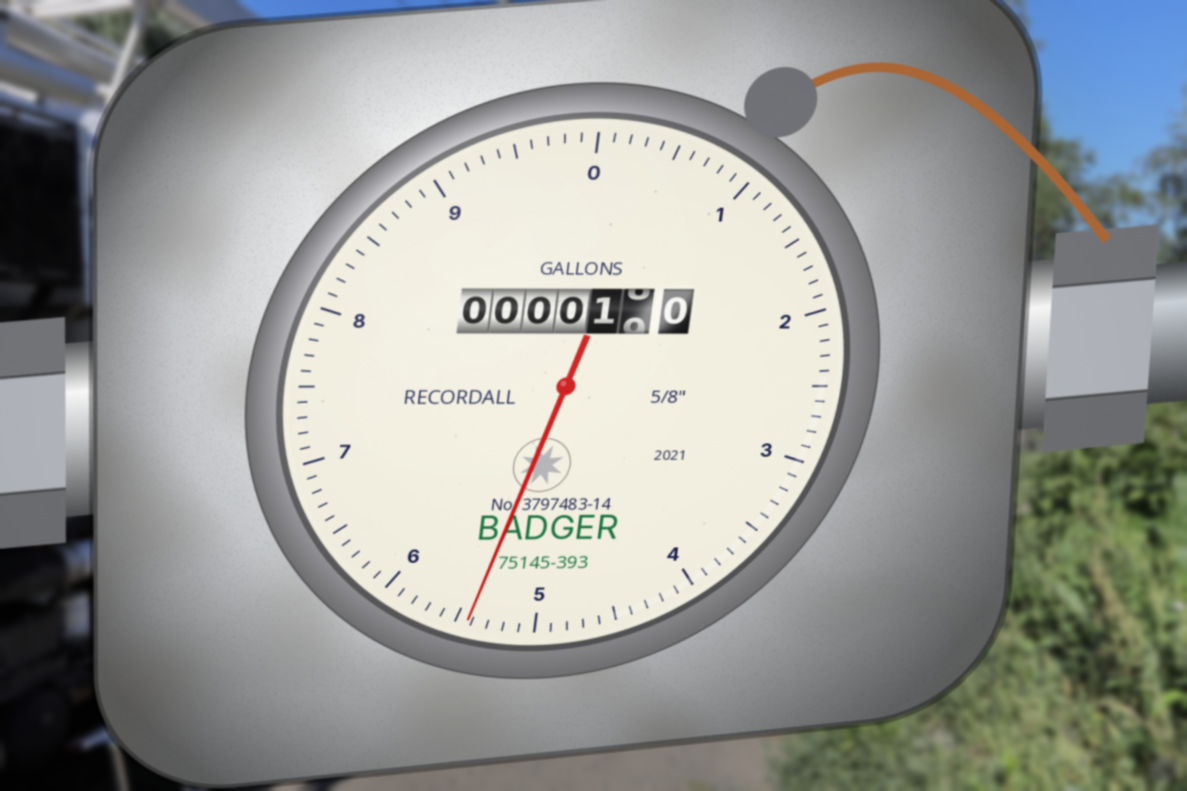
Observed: 185.4 gal
